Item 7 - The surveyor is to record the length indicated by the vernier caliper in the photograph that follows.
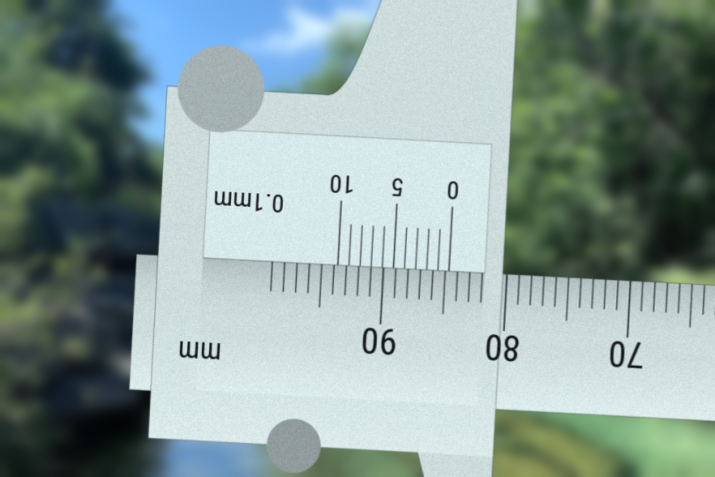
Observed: 84.7 mm
